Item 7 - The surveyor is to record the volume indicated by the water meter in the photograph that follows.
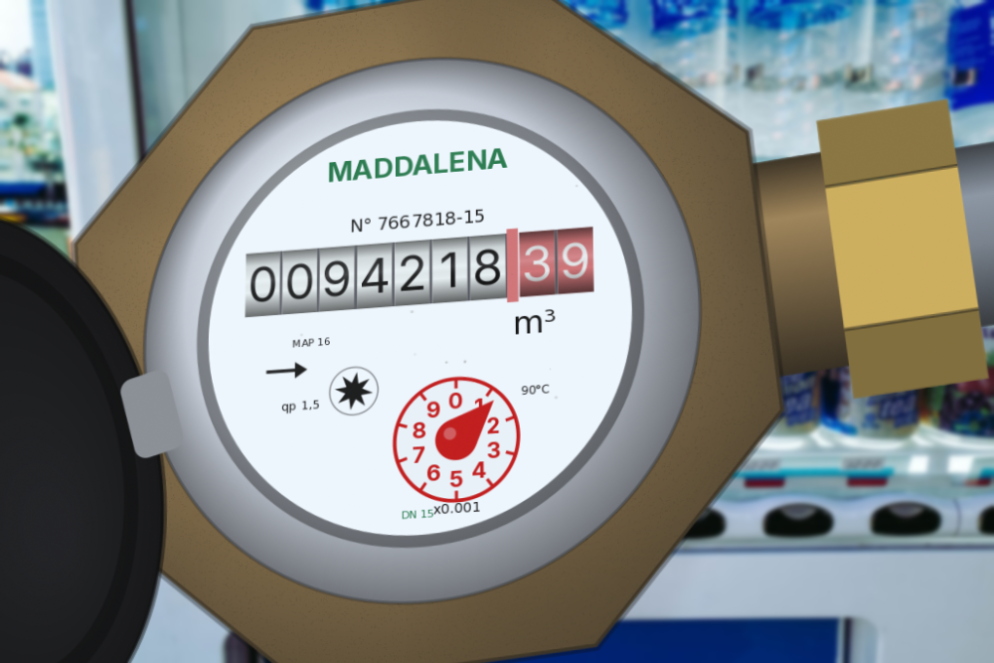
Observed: 94218.391 m³
